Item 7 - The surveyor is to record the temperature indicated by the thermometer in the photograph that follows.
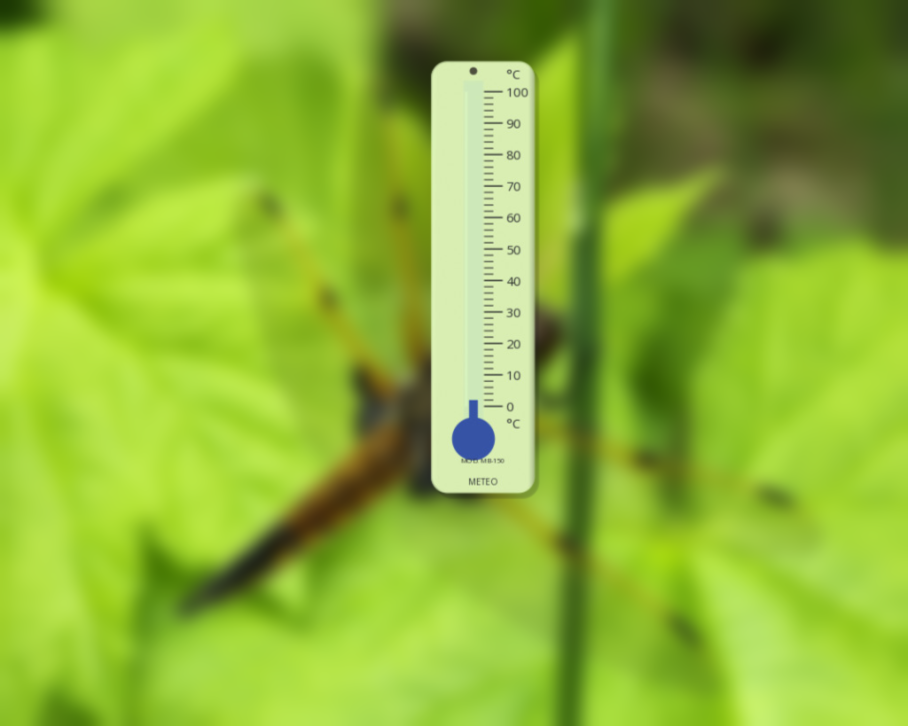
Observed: 2 °C
